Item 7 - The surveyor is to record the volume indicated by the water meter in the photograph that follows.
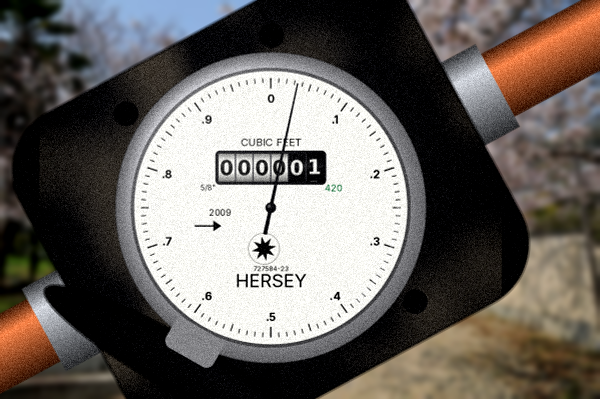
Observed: 1.03 ft³
